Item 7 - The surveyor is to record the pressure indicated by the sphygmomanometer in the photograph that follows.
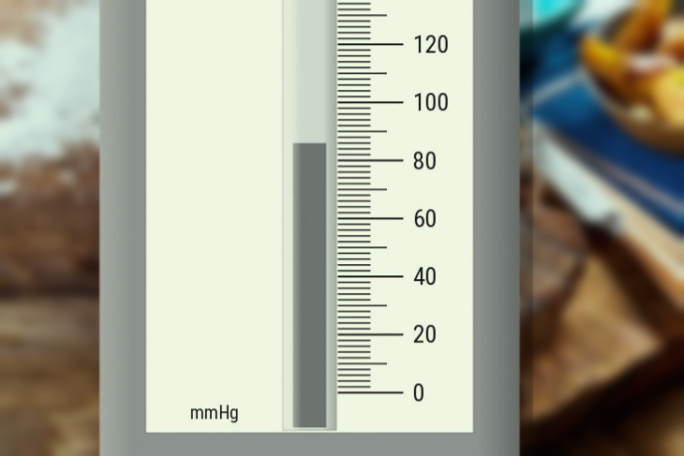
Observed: 86 mmHg
